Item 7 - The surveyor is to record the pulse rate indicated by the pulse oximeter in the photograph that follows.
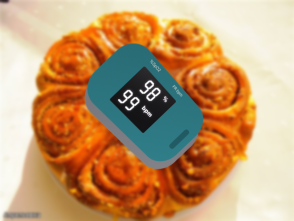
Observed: 99 bpm
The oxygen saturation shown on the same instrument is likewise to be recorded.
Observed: 98 %
